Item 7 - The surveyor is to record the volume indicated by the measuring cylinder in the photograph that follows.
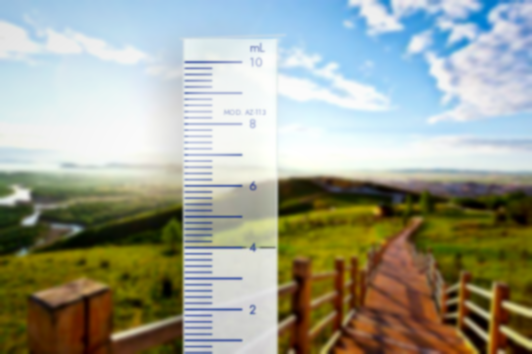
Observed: 4 mL
